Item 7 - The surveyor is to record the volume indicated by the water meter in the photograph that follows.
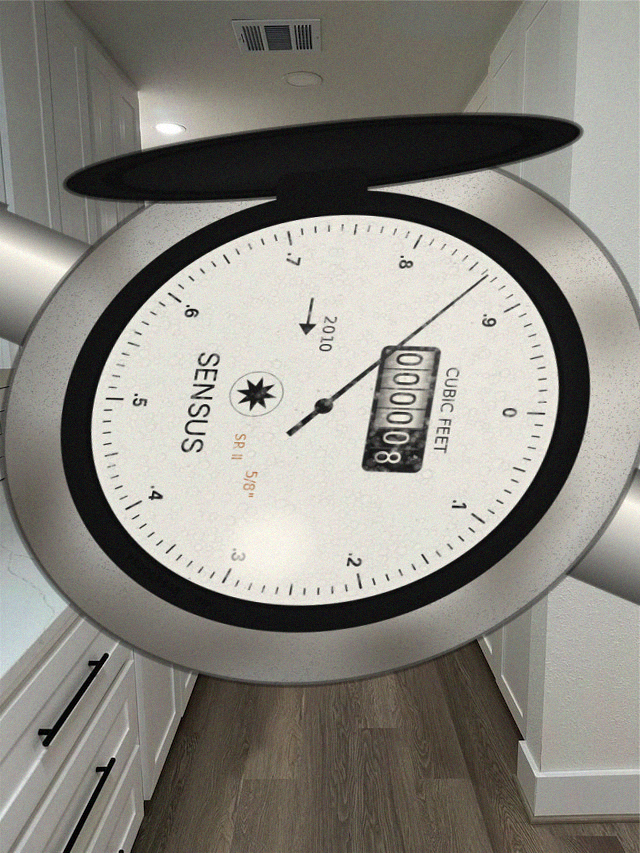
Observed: 7.86 ft³
